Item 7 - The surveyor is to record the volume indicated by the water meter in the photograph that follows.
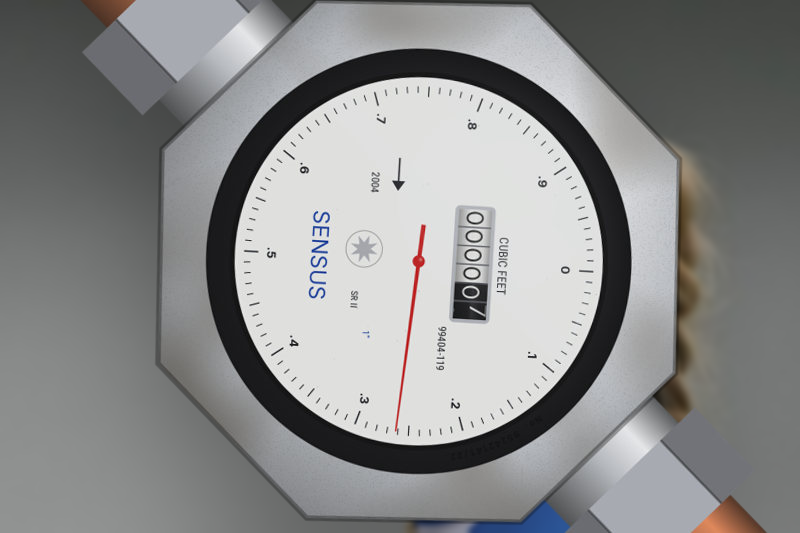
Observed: 7.26 ft³
